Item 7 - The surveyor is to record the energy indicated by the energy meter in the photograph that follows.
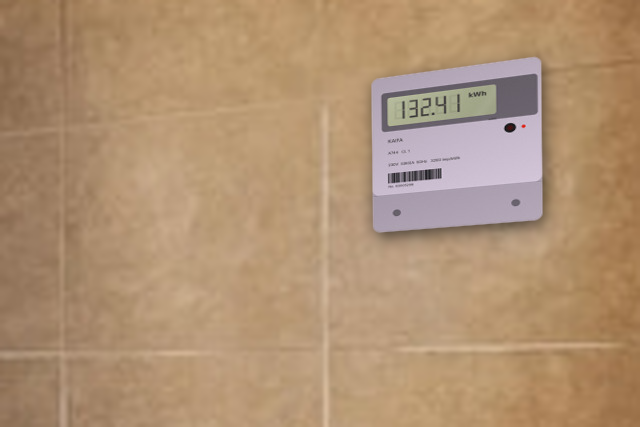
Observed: 132.41 kWh
